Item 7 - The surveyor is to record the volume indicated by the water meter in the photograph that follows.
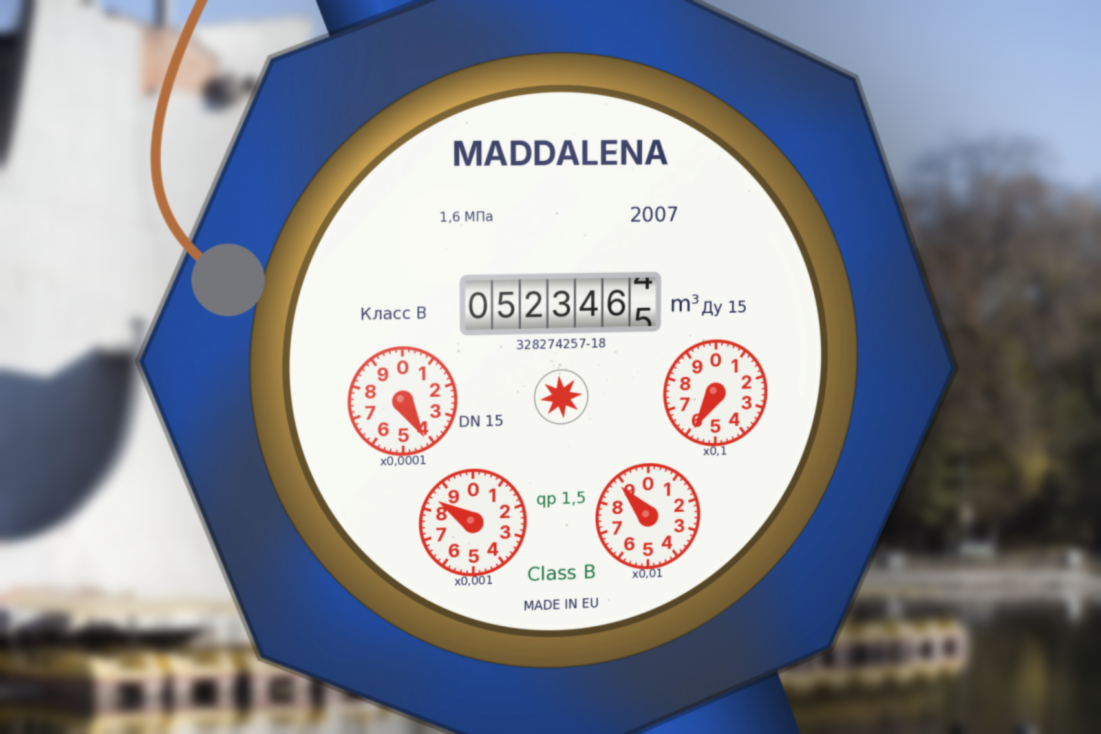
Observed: 523464.5884 m³
